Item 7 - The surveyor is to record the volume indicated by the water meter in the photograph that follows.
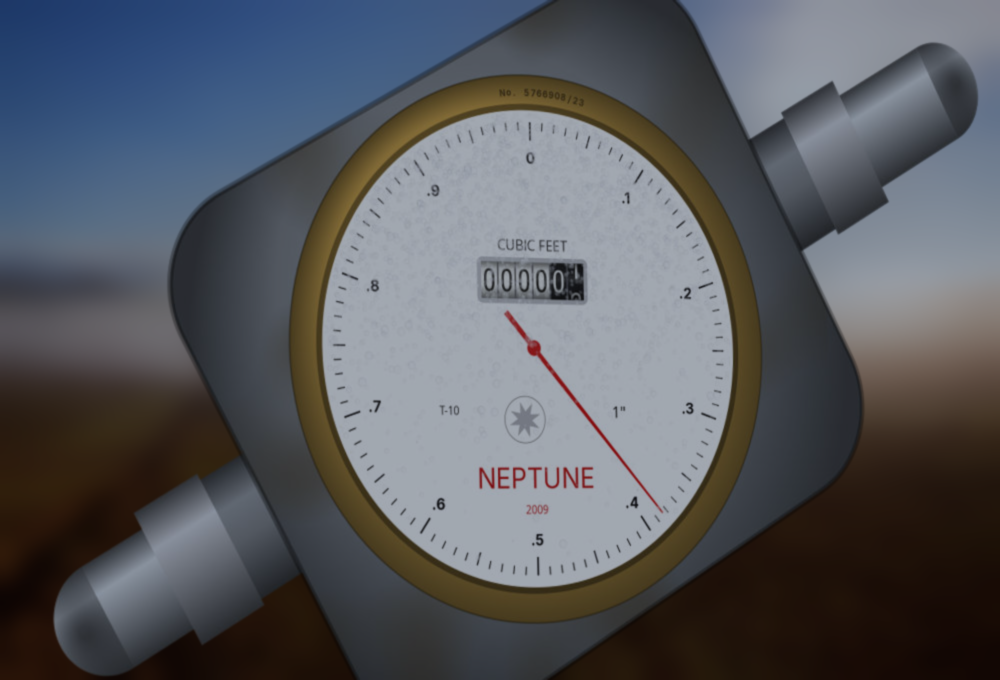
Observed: 1.38 ft³
